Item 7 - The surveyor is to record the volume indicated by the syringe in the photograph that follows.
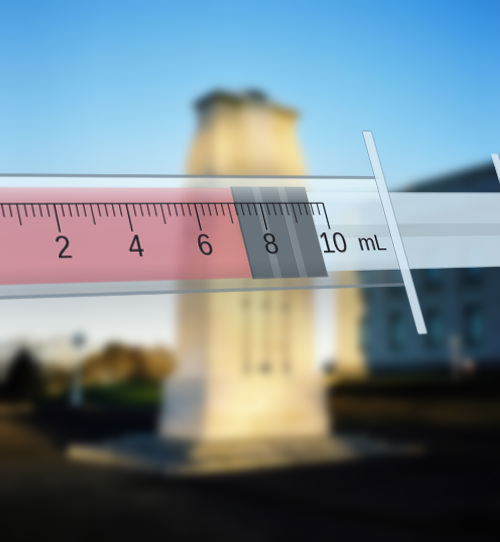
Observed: 7.2 mL
